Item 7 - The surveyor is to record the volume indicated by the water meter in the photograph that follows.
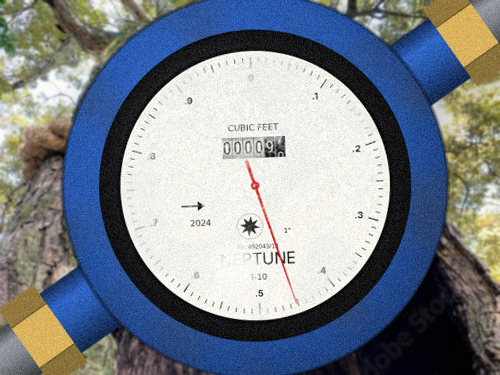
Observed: 97.45 ft³
